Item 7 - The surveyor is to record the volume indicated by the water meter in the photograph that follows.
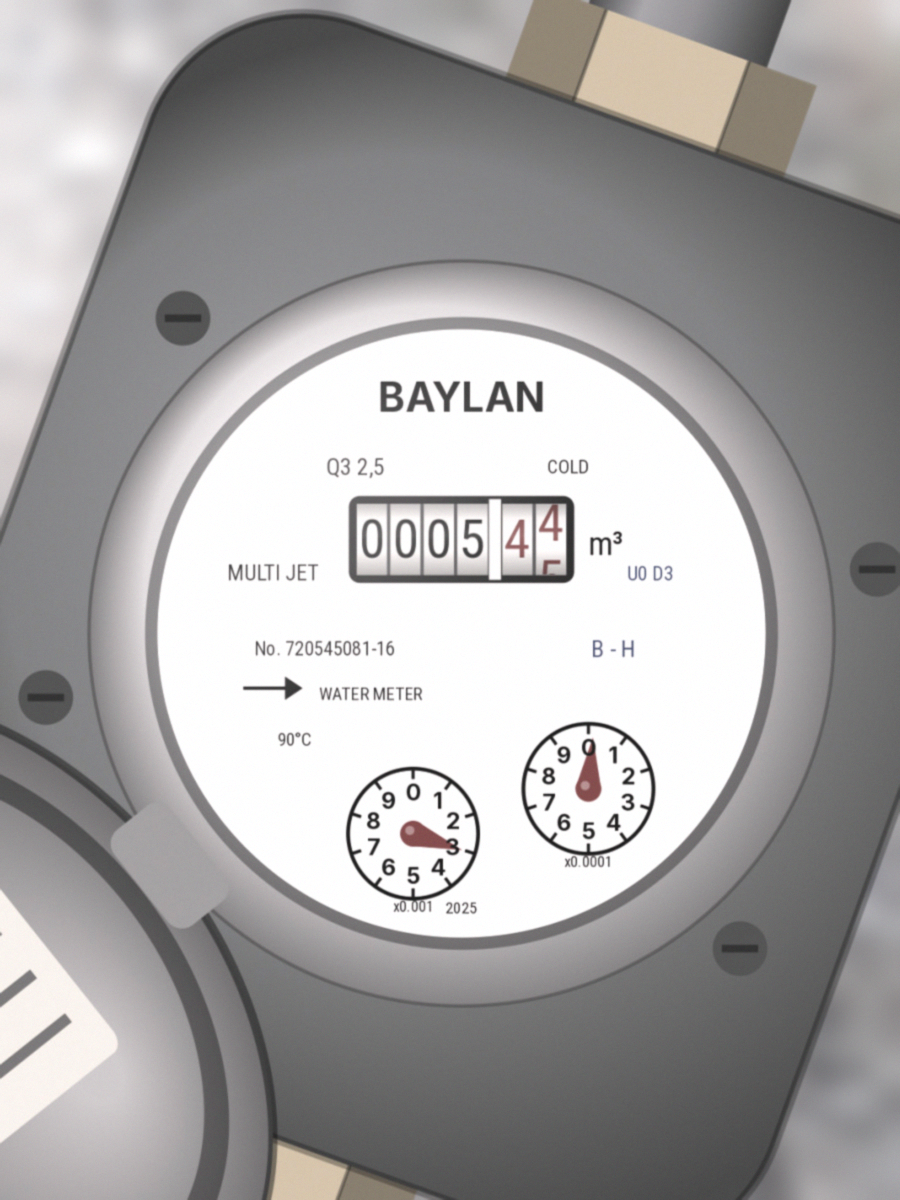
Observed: 5.4430 m³
